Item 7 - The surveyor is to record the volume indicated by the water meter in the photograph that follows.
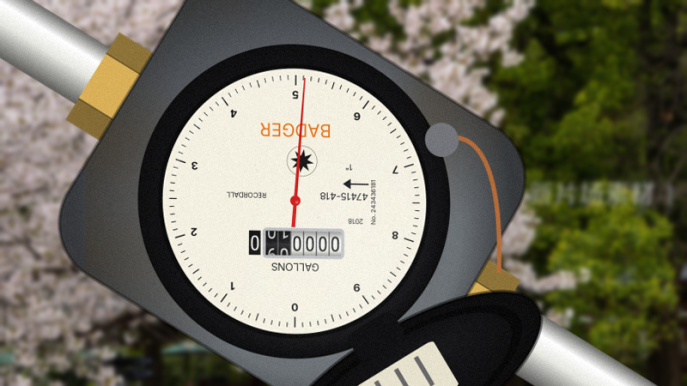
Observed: 95.1 gal
